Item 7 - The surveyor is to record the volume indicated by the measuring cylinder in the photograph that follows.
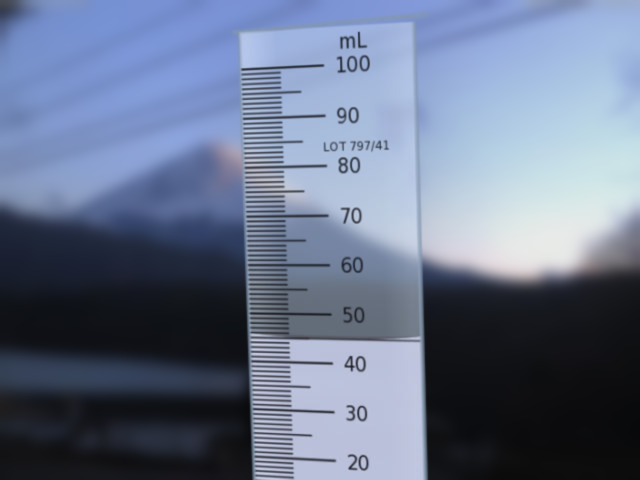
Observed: 45 mL
